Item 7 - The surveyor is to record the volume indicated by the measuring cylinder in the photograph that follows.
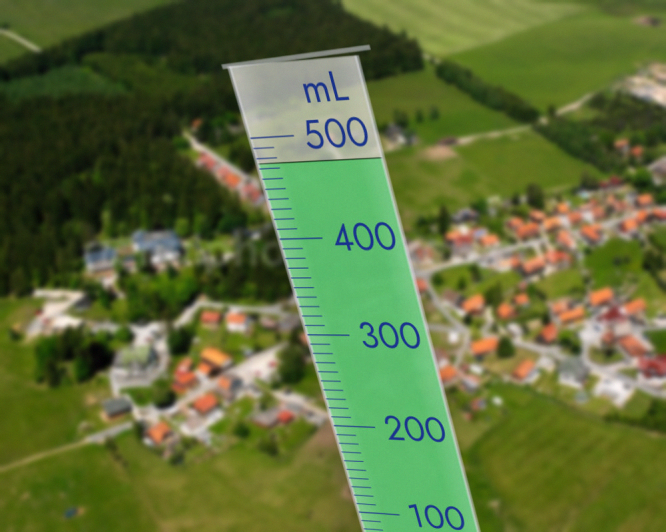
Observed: 475 mL
